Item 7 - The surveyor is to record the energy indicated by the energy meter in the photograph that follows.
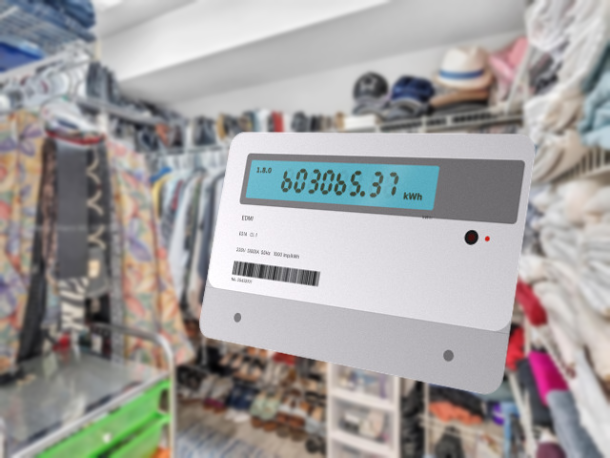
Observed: 603065.37 kWh
